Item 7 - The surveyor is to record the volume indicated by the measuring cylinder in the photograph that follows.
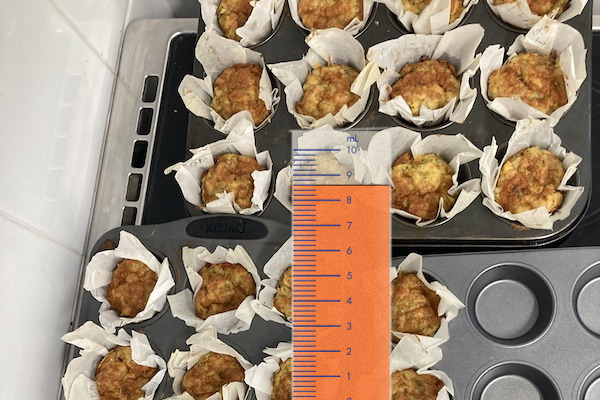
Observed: 8.6 mL
